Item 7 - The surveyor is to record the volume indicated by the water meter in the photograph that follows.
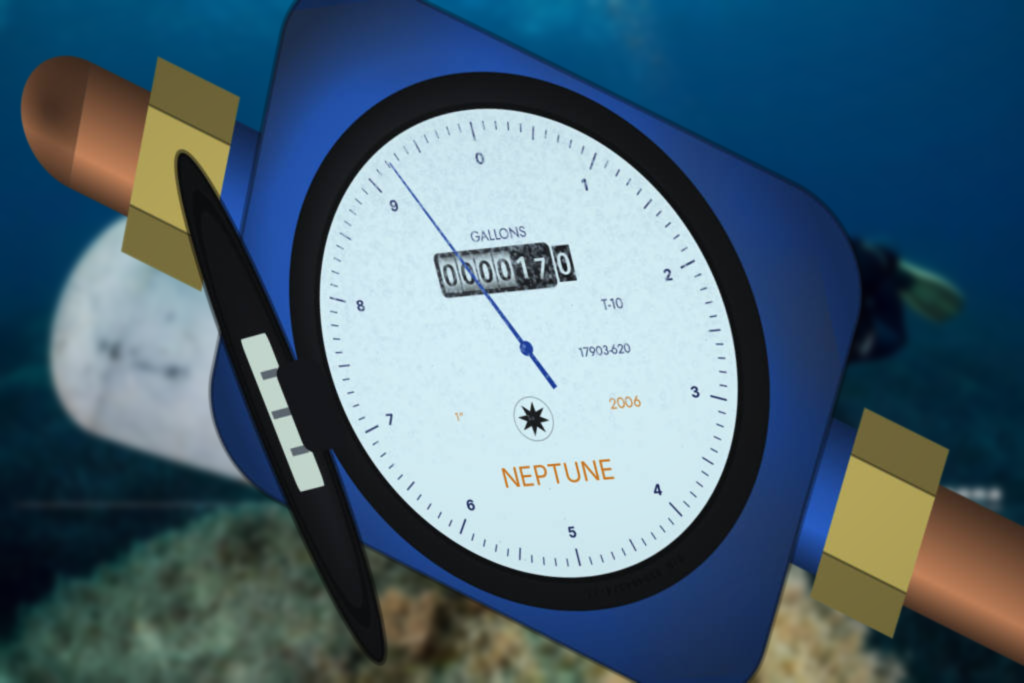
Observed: 169.2 gal
